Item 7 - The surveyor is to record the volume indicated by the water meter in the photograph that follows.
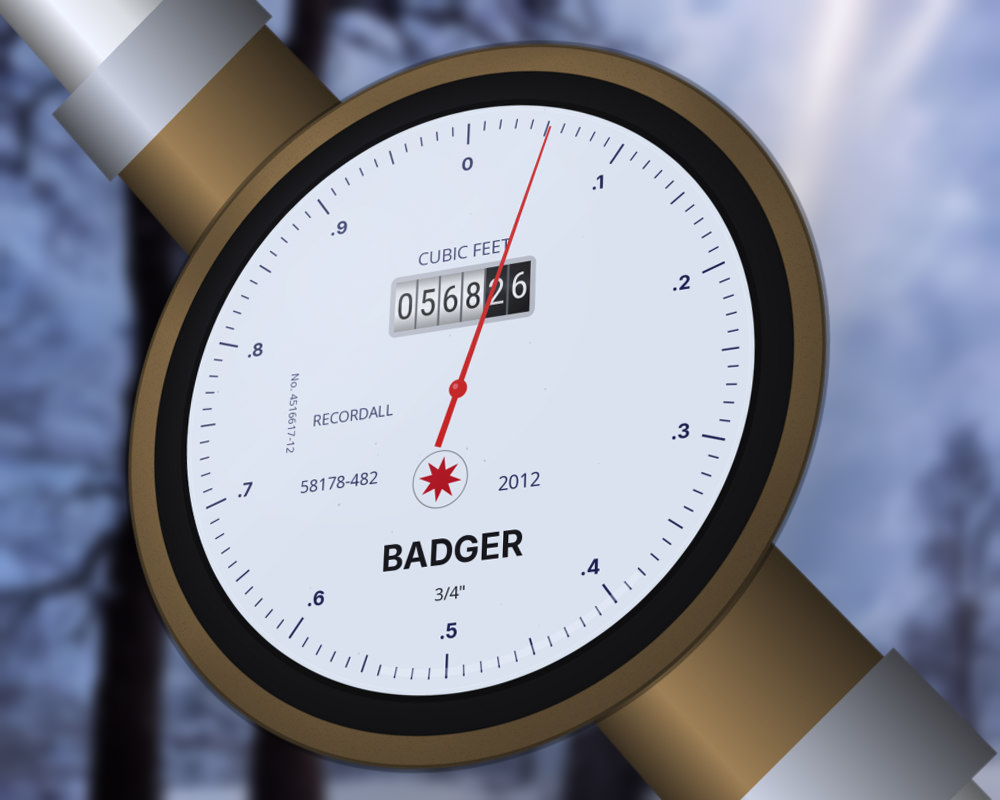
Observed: 56826.05 ft³
